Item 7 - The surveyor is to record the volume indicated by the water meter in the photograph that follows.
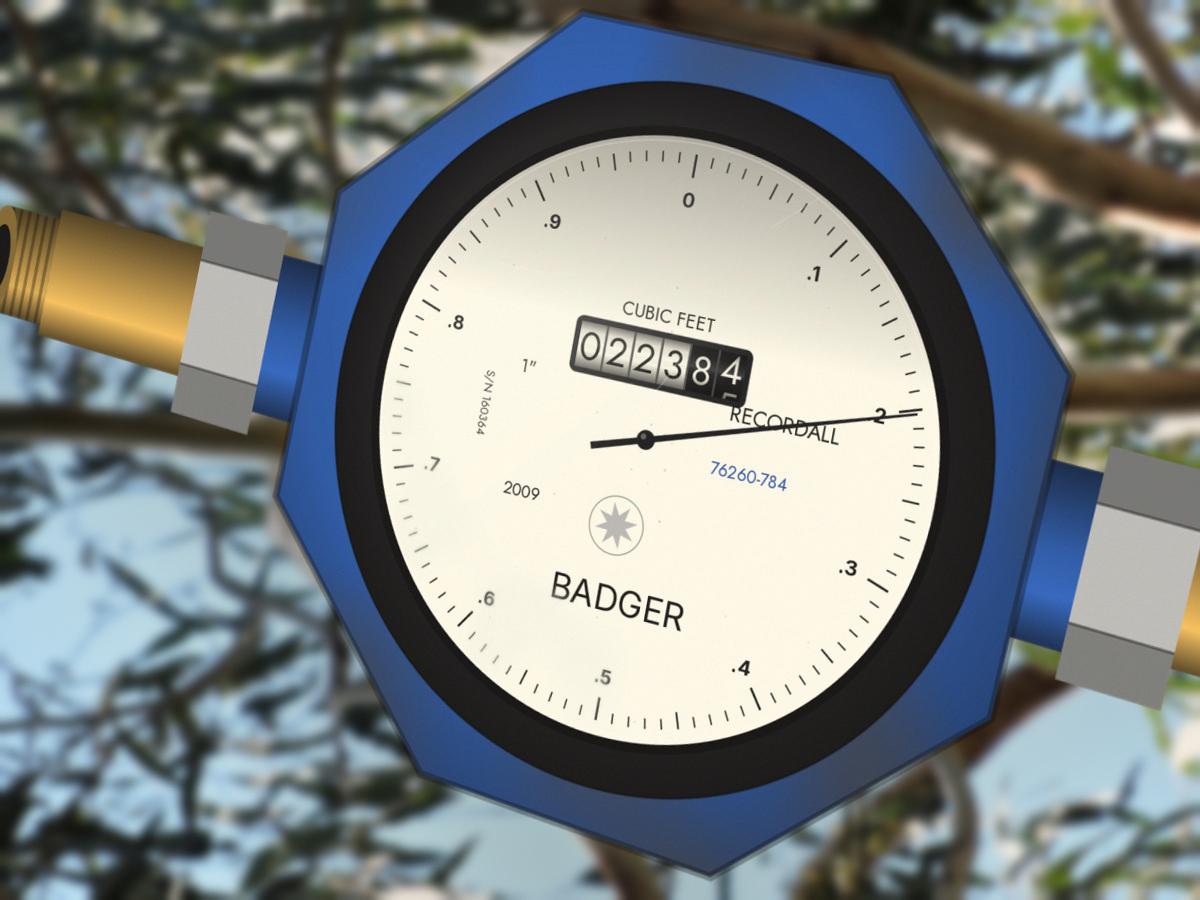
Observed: 22384.20 ft³
